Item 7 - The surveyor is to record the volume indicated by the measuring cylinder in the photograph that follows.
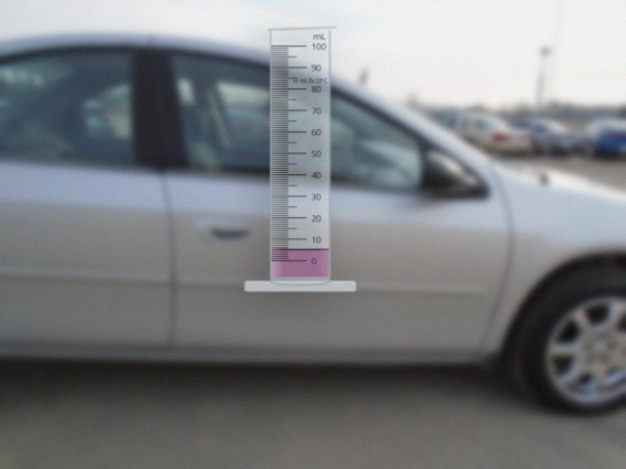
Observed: 5 mL
